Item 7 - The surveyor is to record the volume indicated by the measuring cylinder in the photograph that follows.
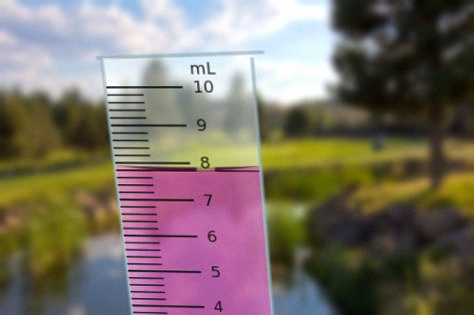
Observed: 7.8 mL
